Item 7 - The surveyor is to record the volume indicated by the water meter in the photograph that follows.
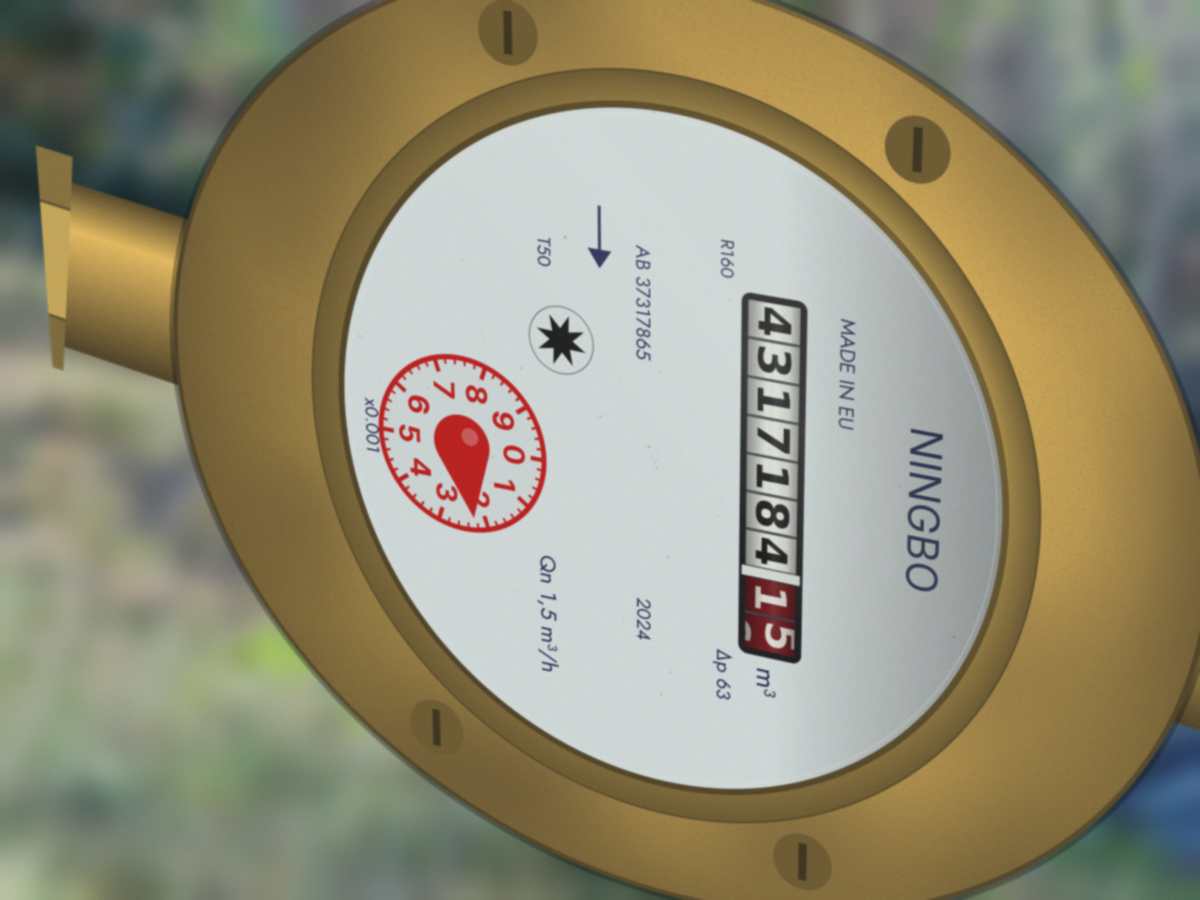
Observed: 4317184.152 m³
